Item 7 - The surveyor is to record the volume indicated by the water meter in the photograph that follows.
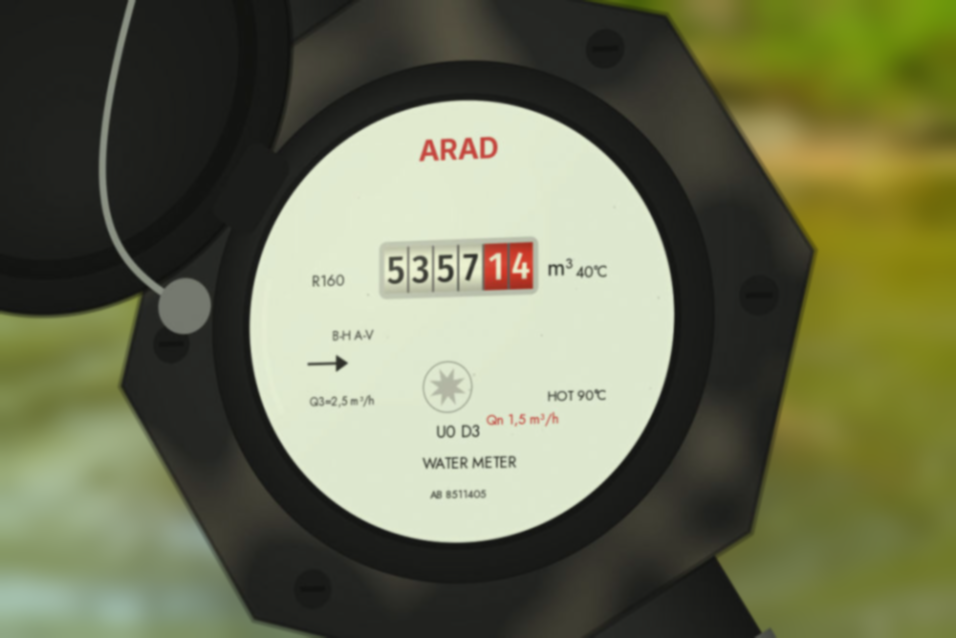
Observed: 5357.14 m³
